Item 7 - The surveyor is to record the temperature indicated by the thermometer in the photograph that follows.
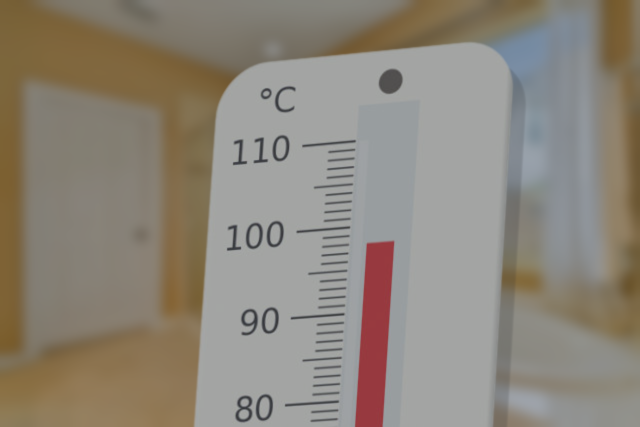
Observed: 98 °C
